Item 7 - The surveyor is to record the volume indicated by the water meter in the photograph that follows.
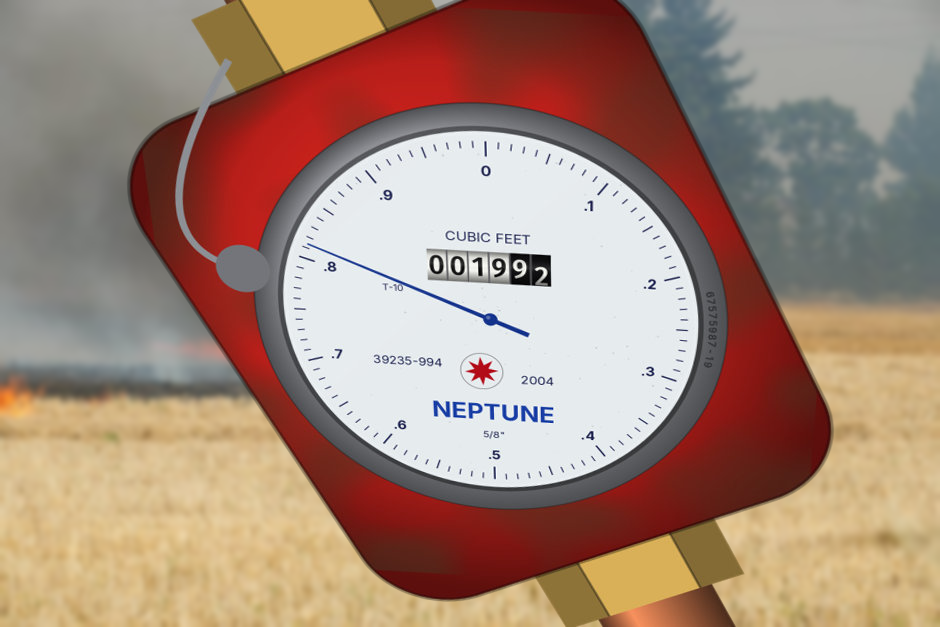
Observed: 1991.81 ft³
